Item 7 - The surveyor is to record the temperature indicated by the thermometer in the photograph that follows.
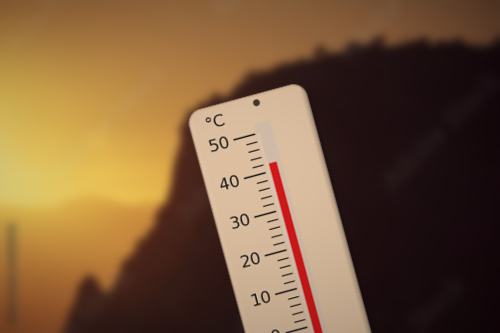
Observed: 42 °C
